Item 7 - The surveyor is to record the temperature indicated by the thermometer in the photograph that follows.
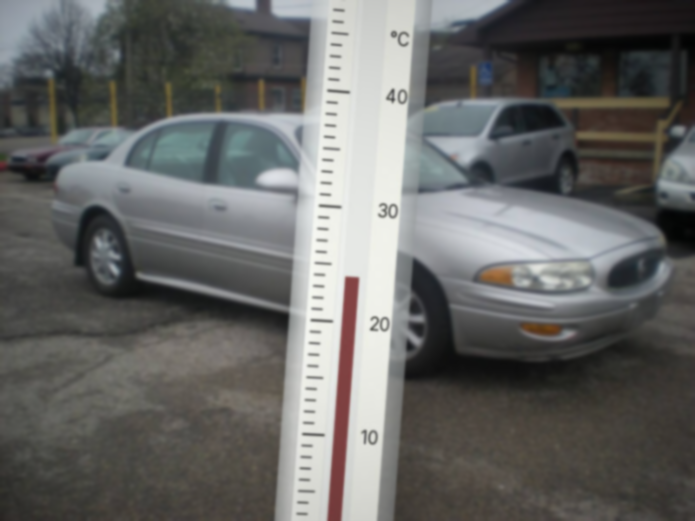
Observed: 24 °C
